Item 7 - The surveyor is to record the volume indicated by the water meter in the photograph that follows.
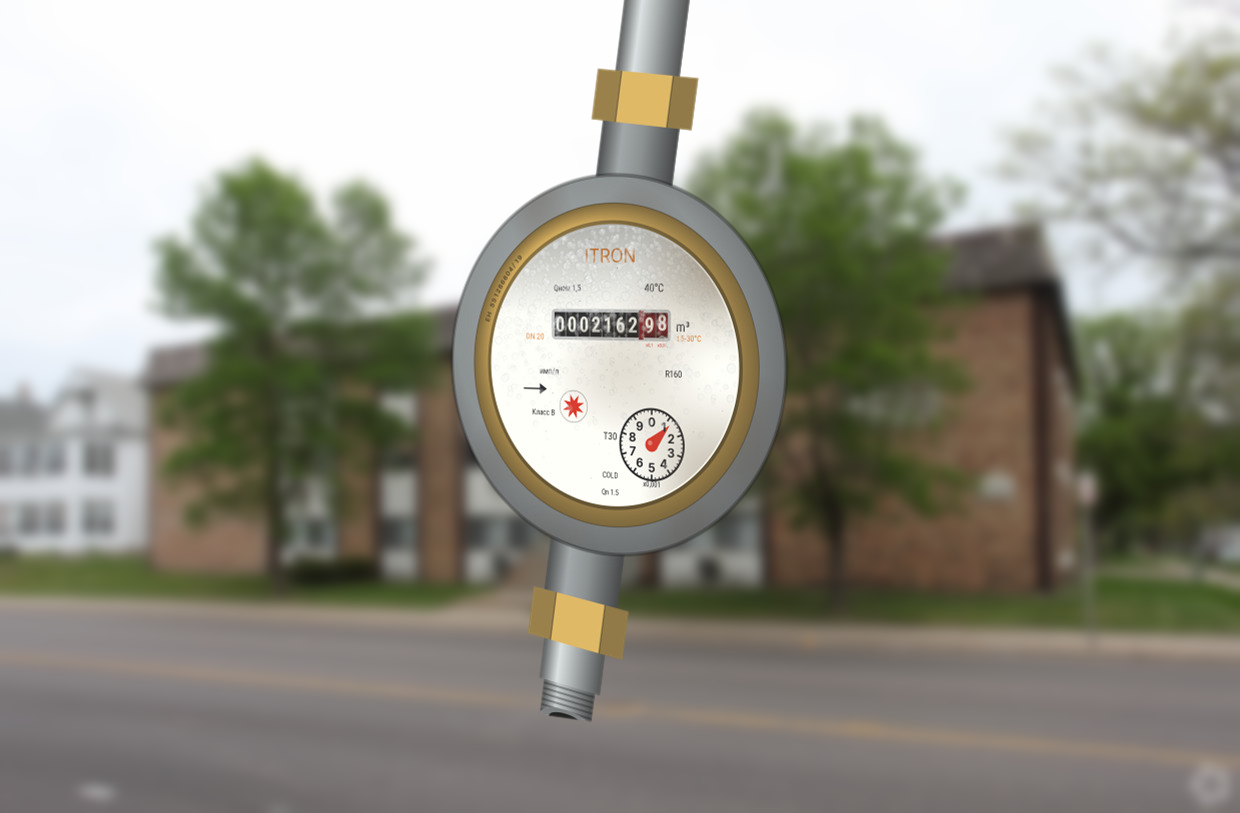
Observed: 2162.981 m³
